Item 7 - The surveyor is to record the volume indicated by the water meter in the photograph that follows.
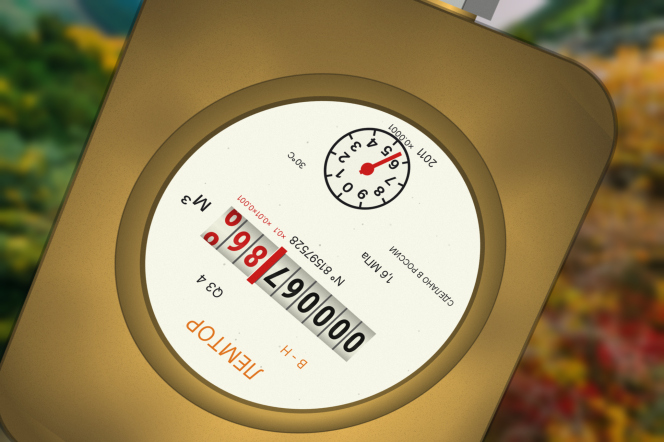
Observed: 67.8685 m³
